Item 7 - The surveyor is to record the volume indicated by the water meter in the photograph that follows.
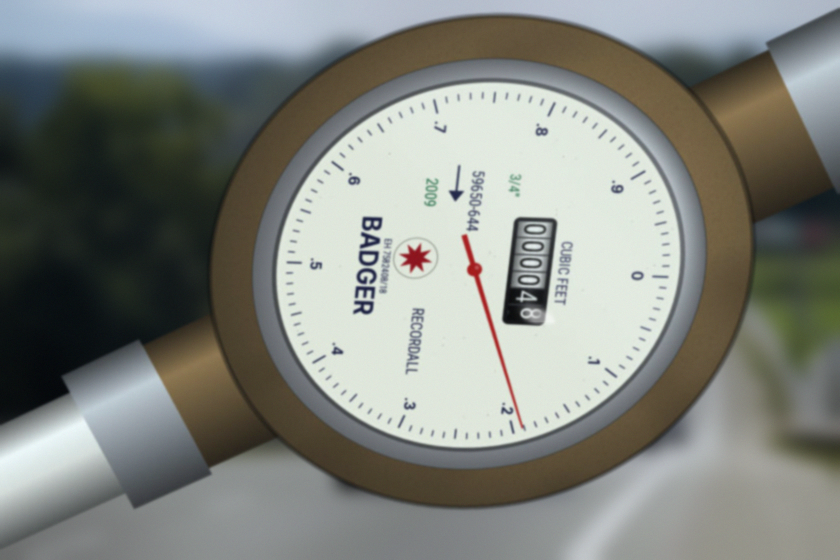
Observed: 48.19 ft³
